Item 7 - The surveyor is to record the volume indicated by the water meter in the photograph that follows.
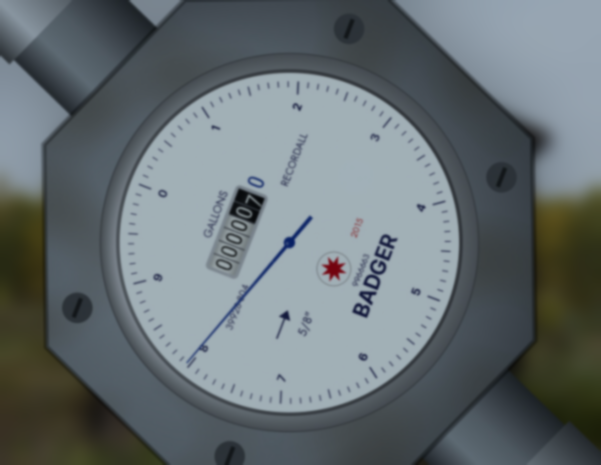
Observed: 68.0 gal
